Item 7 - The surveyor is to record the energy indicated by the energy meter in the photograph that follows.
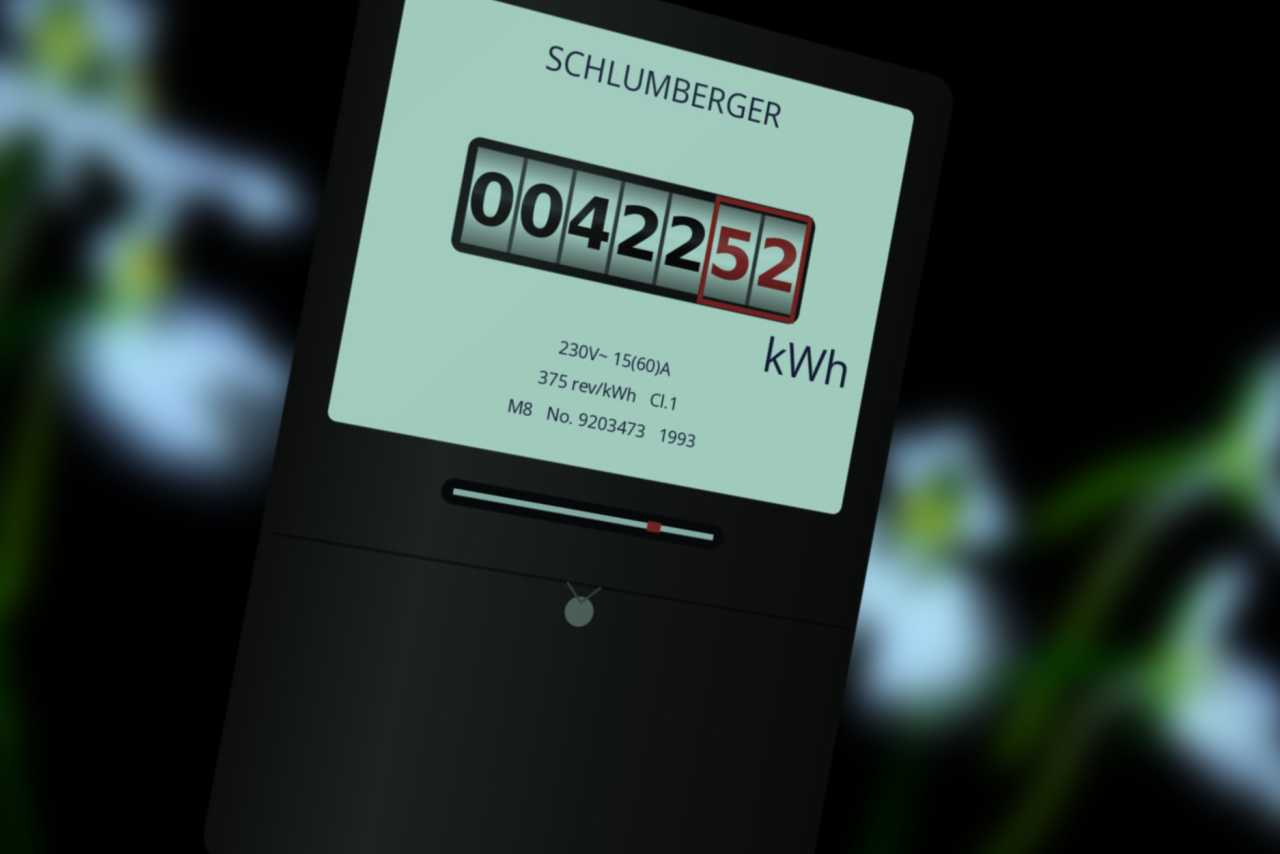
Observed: 422.52 kWh
